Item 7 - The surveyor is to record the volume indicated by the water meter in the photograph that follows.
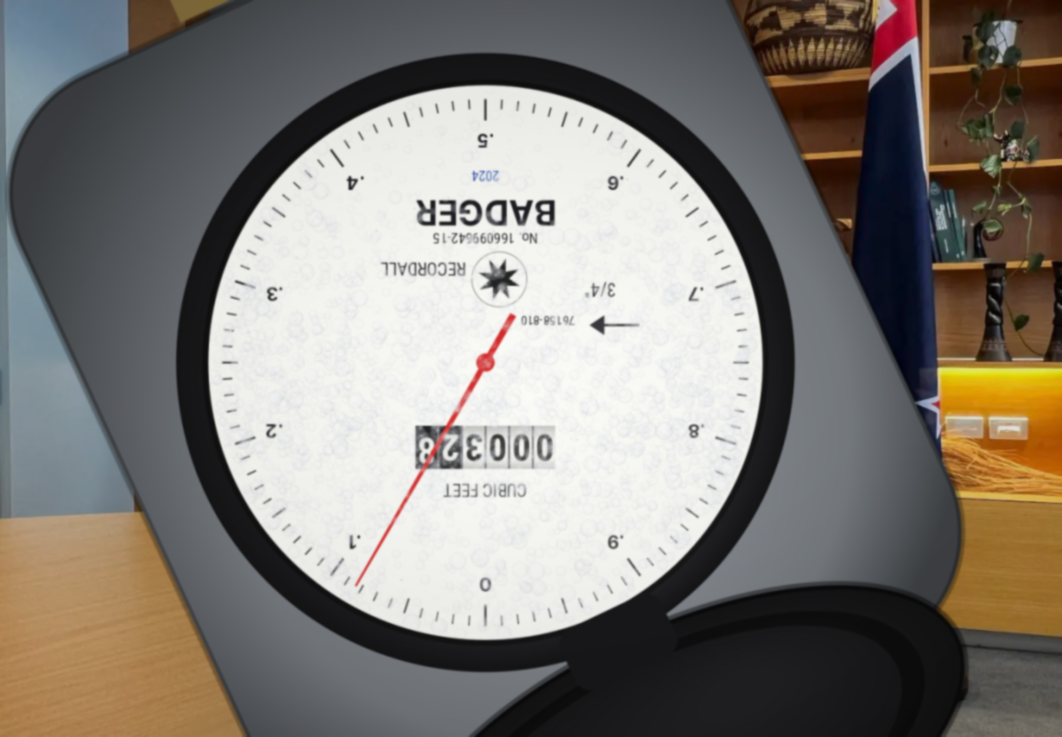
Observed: 328.08 ft³
